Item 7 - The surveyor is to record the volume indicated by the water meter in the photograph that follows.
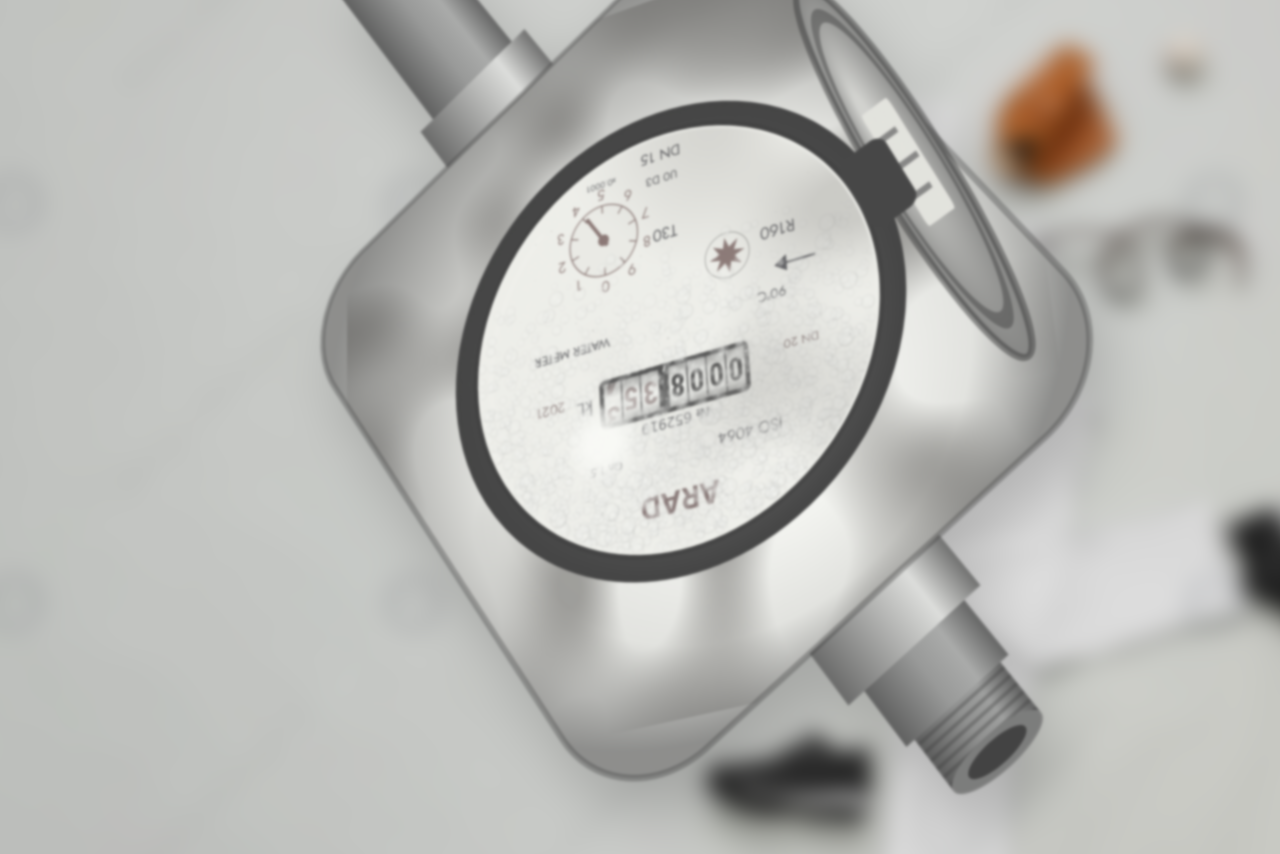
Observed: 8.3534 kL
